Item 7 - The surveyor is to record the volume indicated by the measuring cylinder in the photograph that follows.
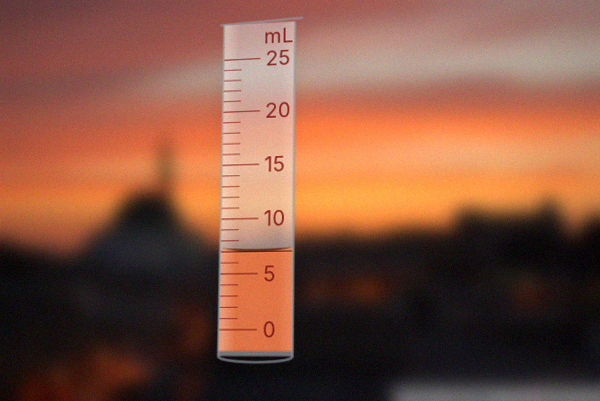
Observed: 7 mL
